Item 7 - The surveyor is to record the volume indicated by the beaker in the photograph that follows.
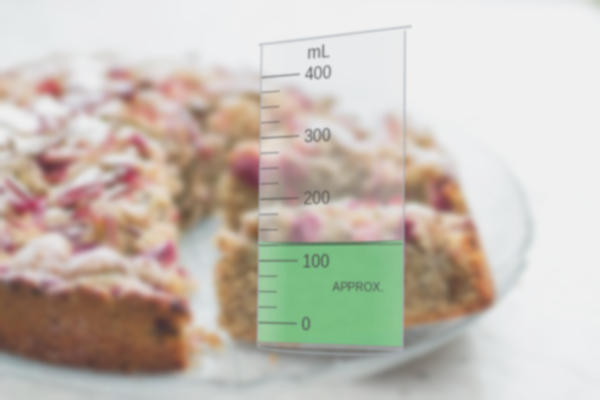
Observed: 125 mL
